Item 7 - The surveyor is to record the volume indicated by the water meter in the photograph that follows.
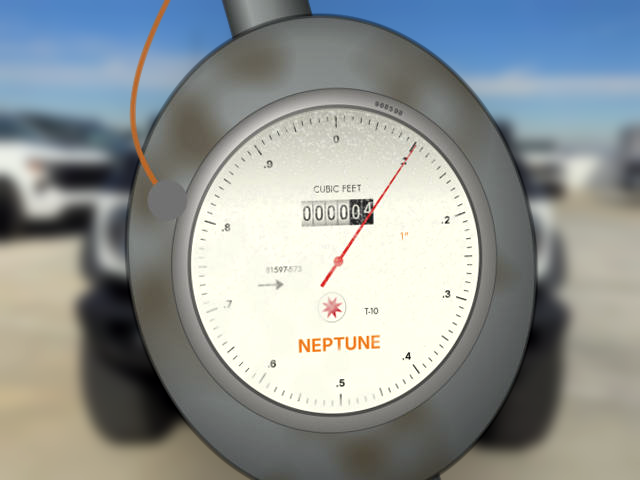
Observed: 4.10 ft³
